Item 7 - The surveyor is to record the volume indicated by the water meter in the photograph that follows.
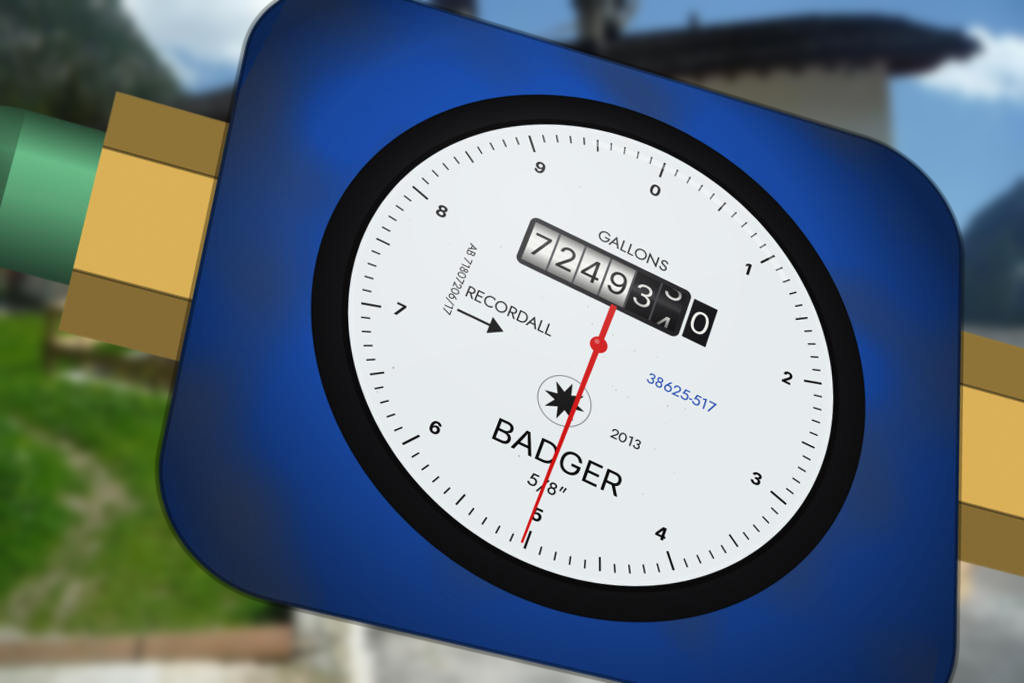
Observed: 7249335.0 gal
